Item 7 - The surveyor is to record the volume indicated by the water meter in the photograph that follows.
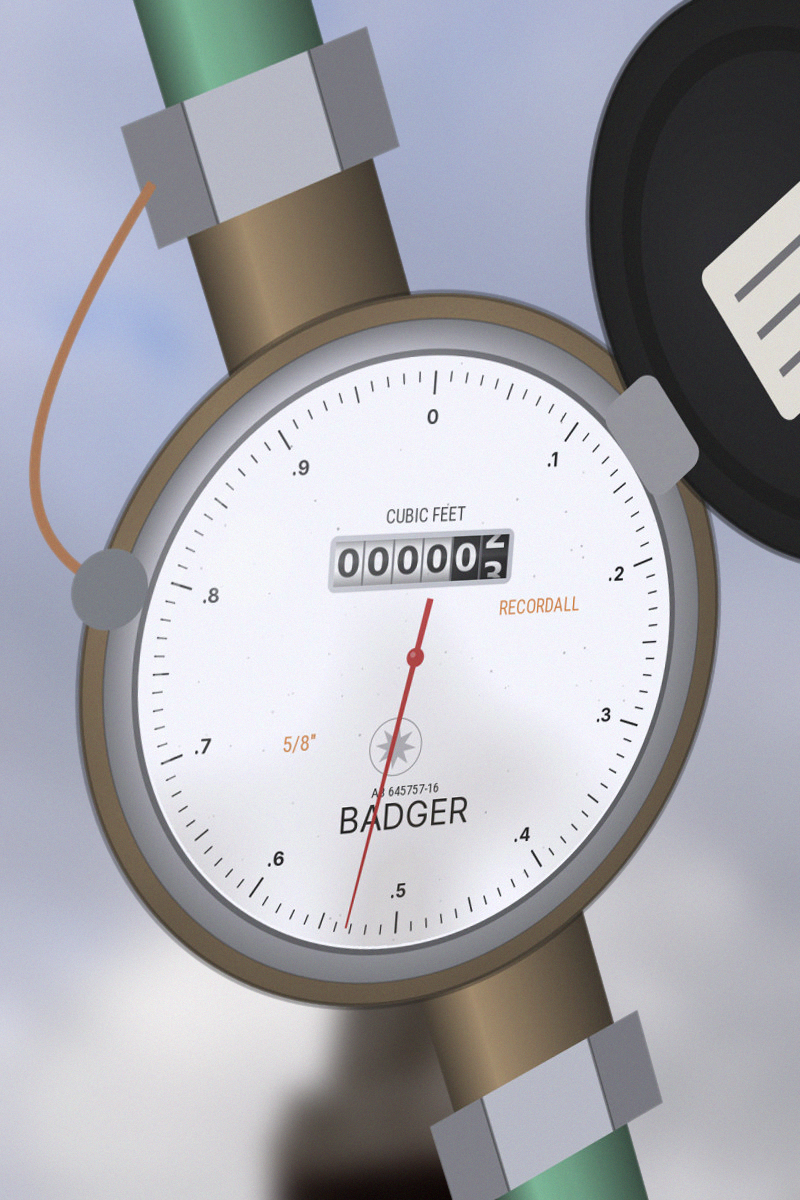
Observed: 2.53 ft³
